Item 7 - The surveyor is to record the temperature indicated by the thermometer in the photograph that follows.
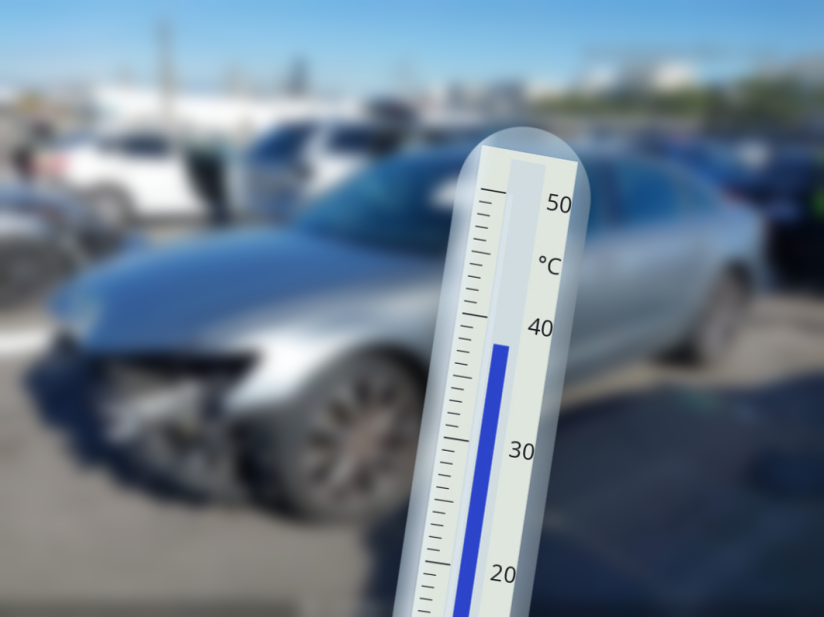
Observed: 38 °C
